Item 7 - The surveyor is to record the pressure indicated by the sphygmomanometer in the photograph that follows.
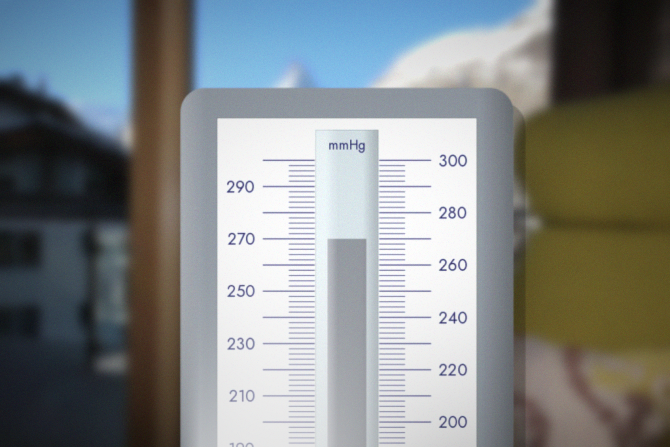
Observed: 270 mmHg
